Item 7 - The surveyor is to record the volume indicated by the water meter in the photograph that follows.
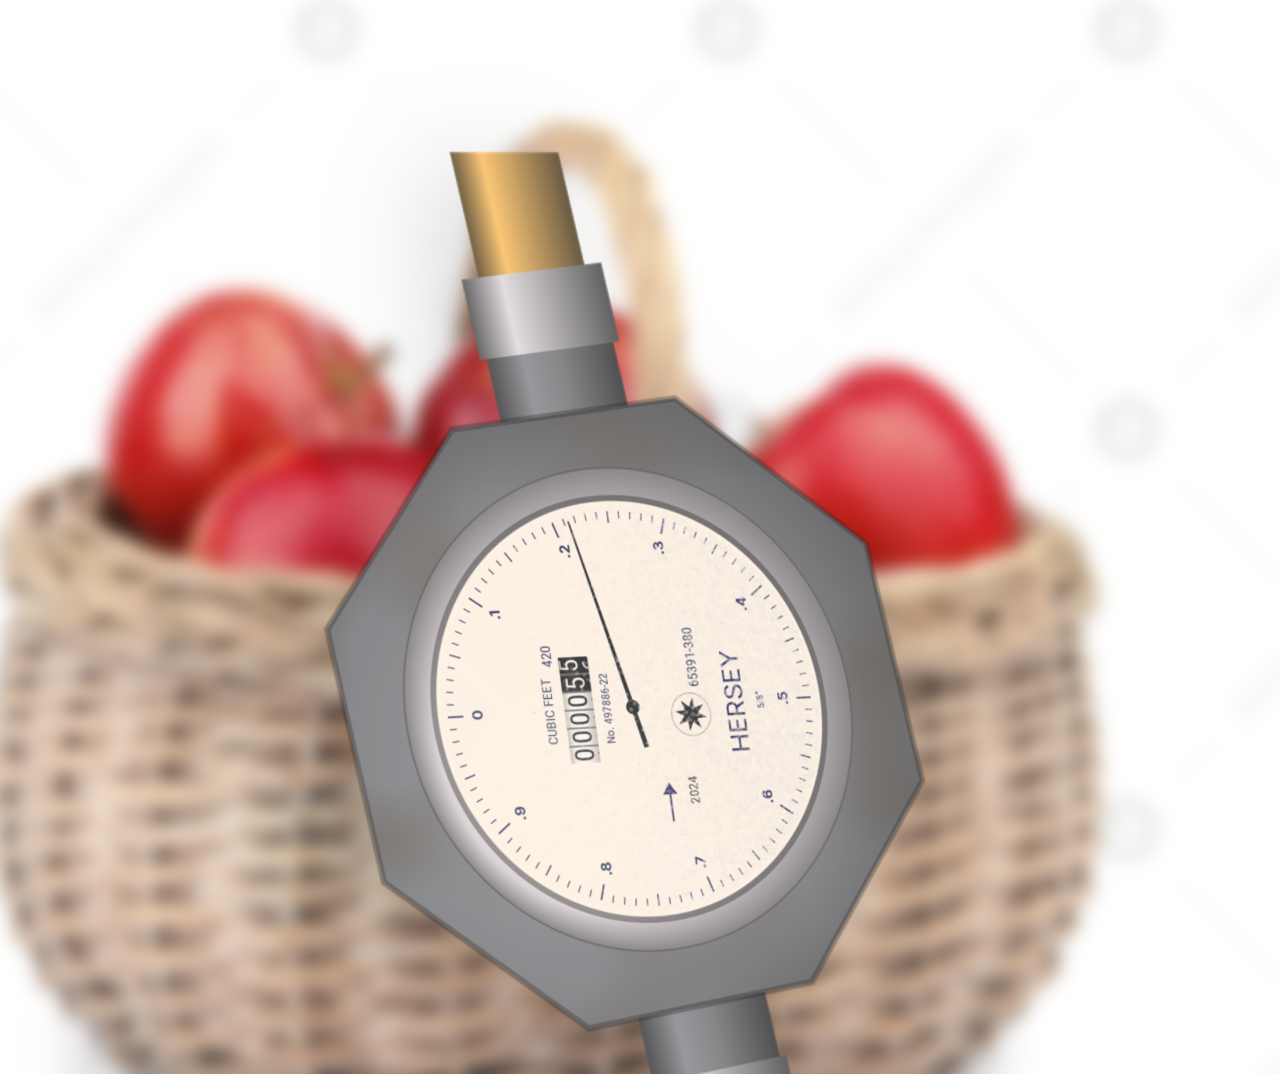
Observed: 55.21 ft³
